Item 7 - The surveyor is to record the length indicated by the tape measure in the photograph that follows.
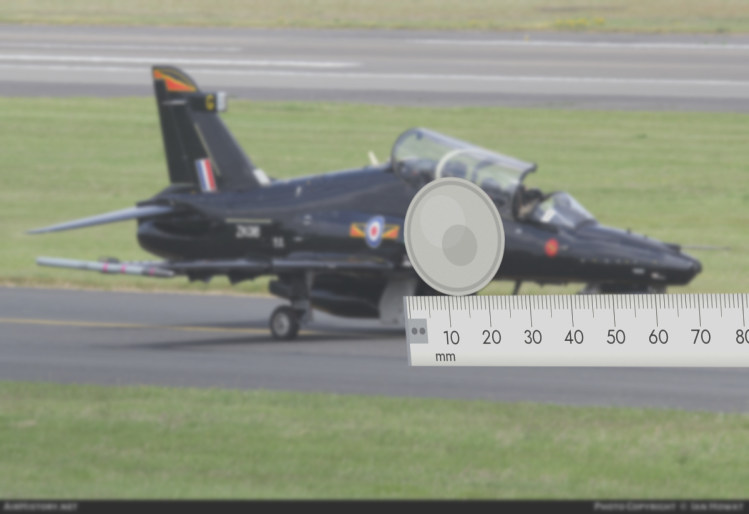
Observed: 25 mm
